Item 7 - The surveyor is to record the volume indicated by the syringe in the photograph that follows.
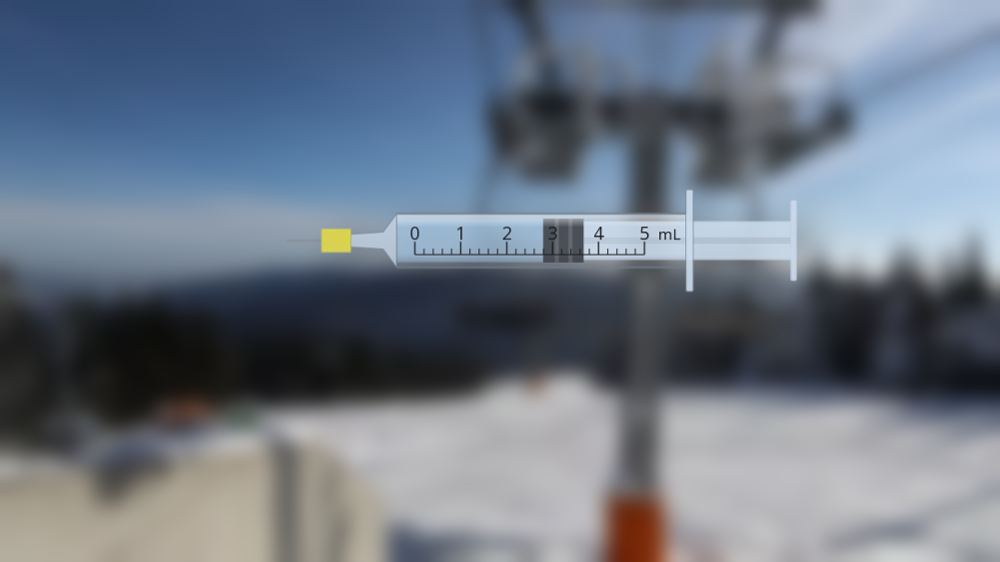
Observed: 2.8 mL
